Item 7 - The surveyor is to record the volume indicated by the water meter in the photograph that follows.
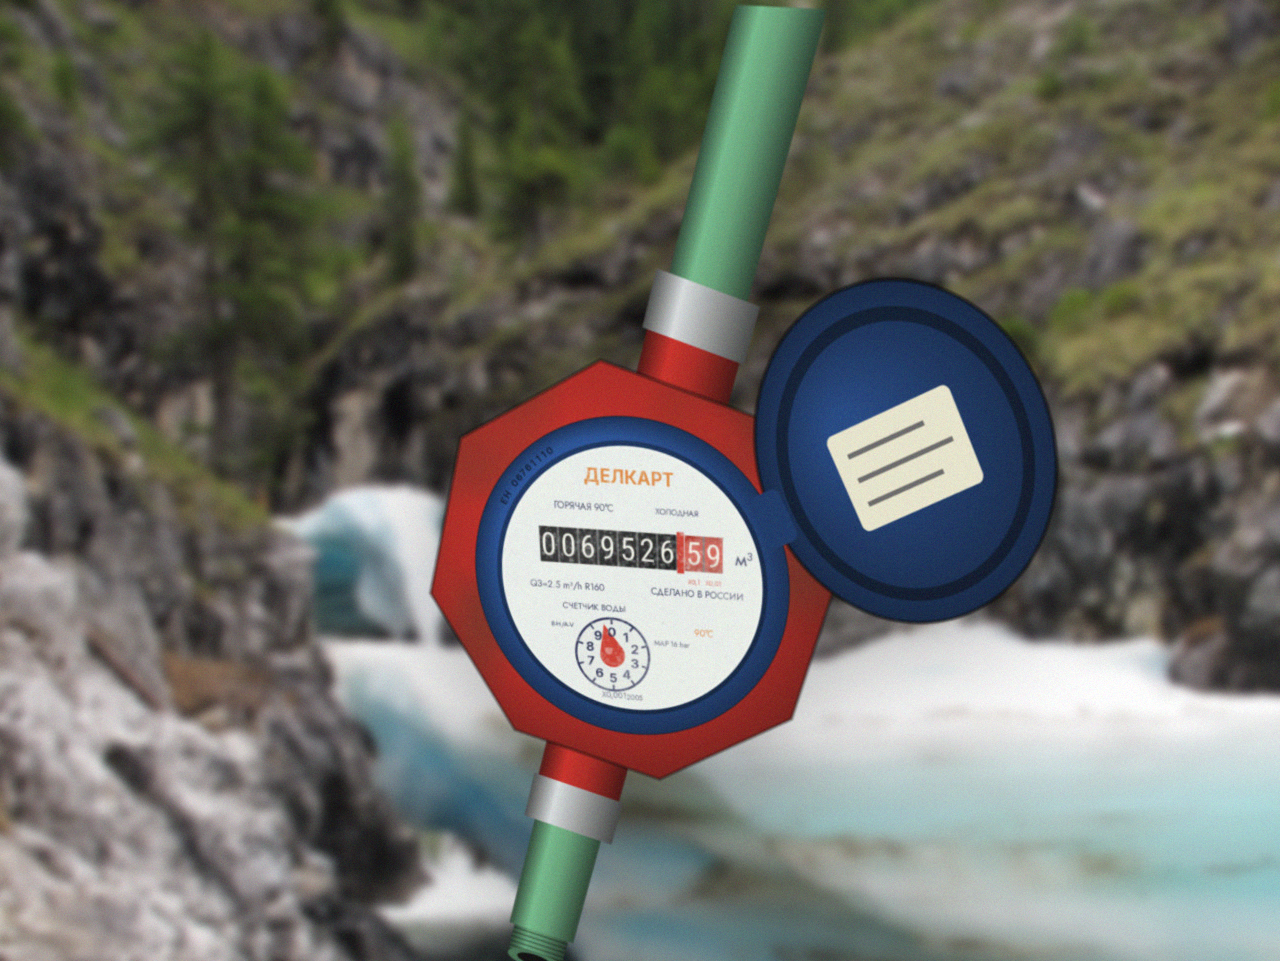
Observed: 69526.589 m³
